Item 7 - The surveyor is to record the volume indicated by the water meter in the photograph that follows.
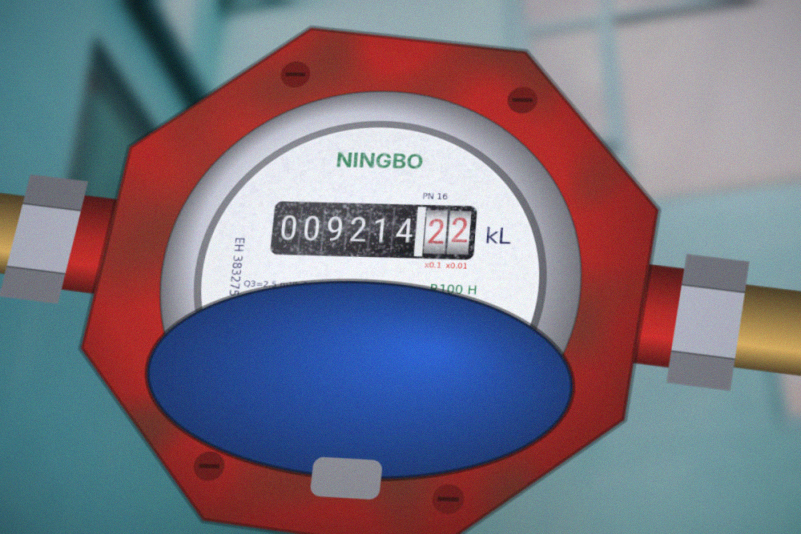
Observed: 9214.22 kL
